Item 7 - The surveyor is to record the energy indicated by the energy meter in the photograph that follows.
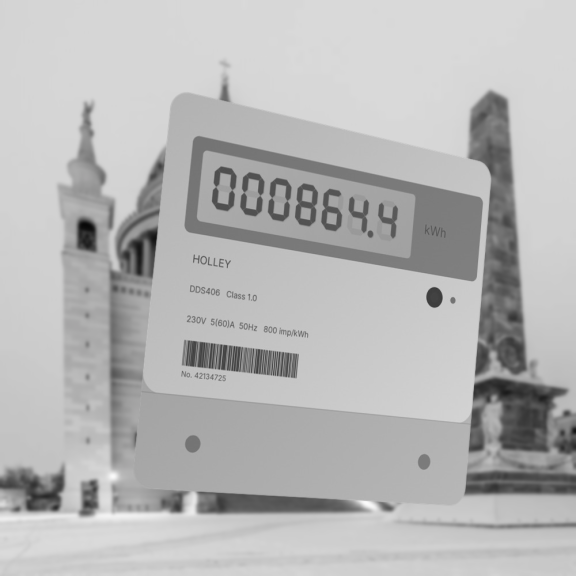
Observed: 864.4 kWh
